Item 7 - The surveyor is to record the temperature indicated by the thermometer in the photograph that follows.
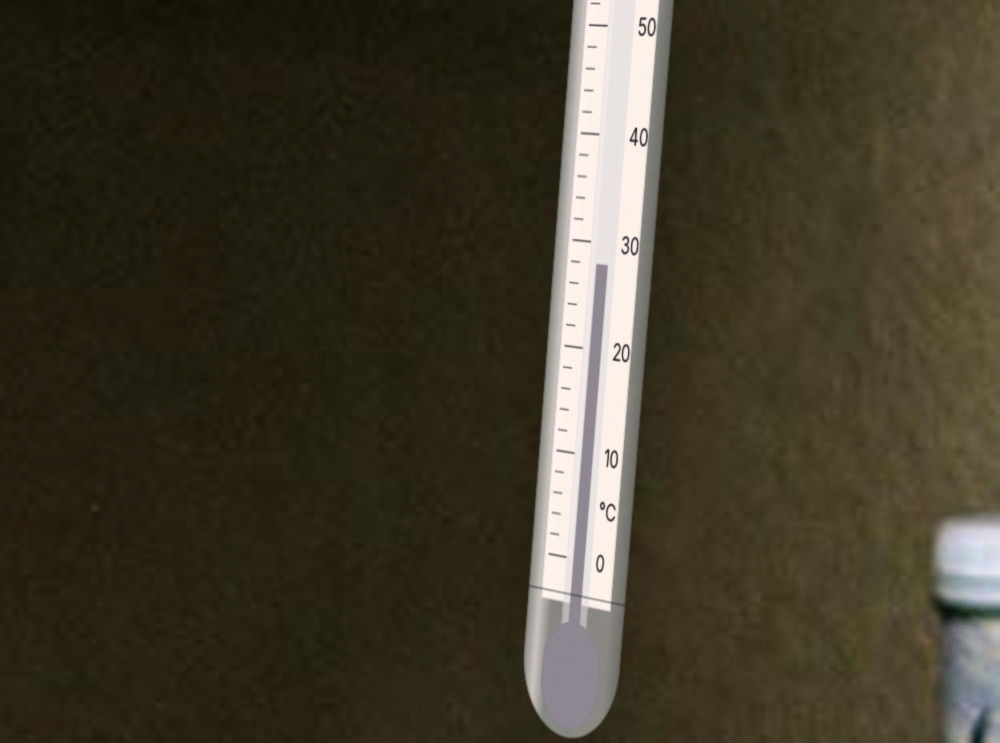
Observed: 28 °C
